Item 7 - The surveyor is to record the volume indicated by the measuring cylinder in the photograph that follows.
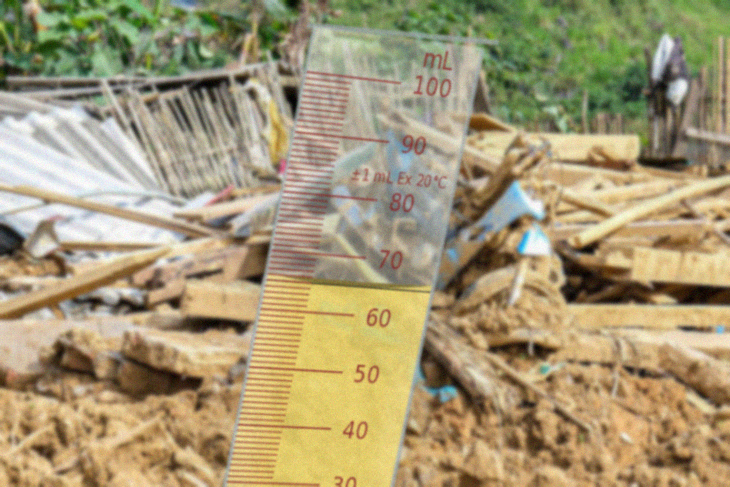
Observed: 65 mL
